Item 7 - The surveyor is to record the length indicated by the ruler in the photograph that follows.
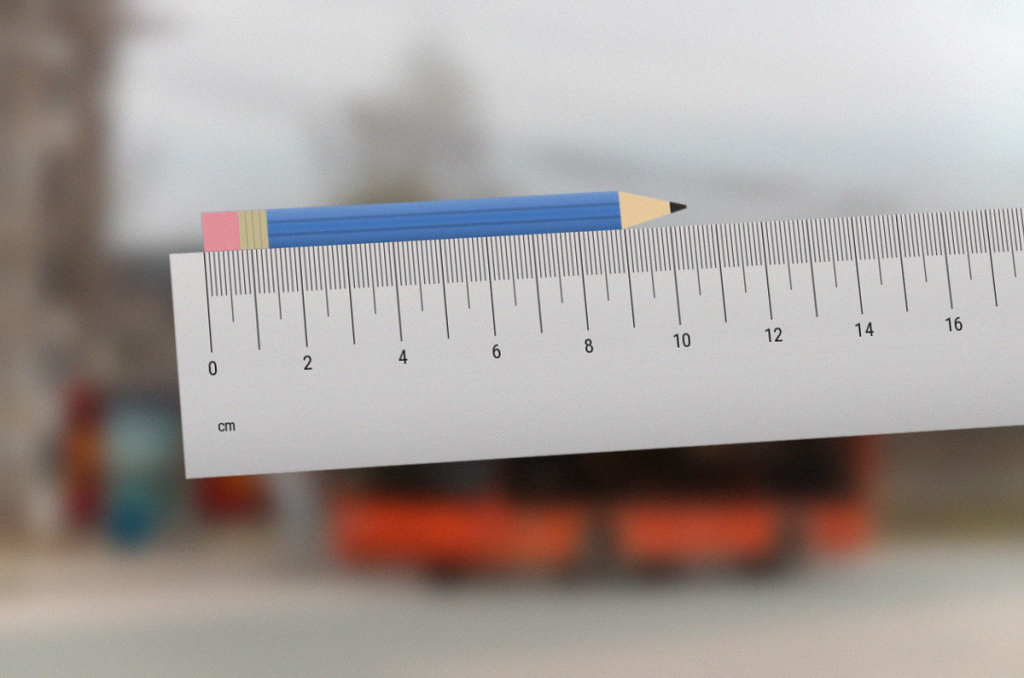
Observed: 10.4 cm
